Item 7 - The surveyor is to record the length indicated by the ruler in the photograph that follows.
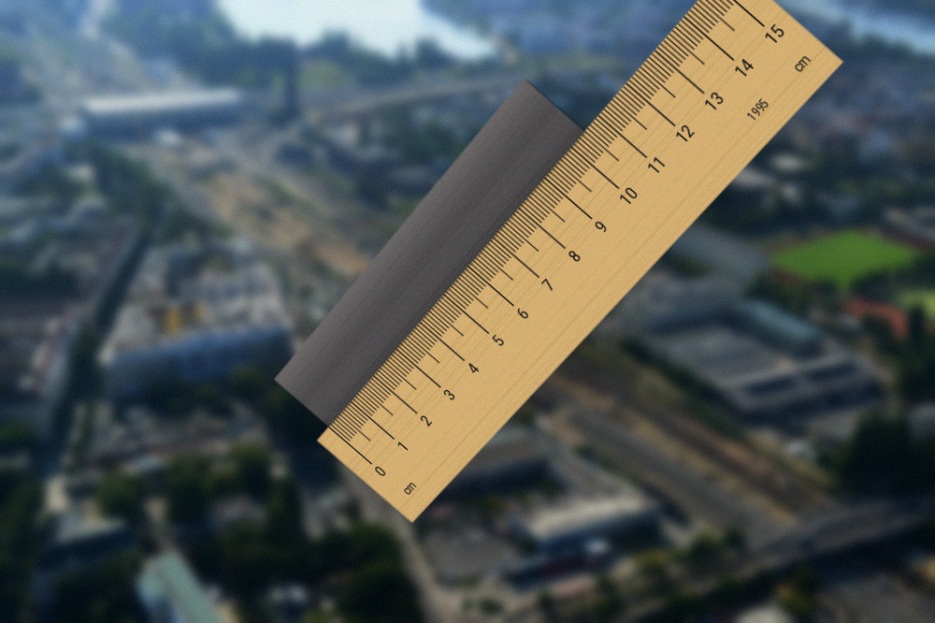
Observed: 10.5 cm
